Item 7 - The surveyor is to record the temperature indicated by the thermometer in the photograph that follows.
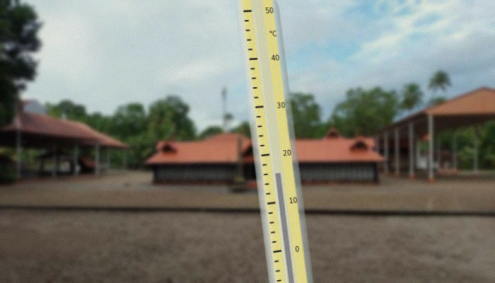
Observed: 16 °C
